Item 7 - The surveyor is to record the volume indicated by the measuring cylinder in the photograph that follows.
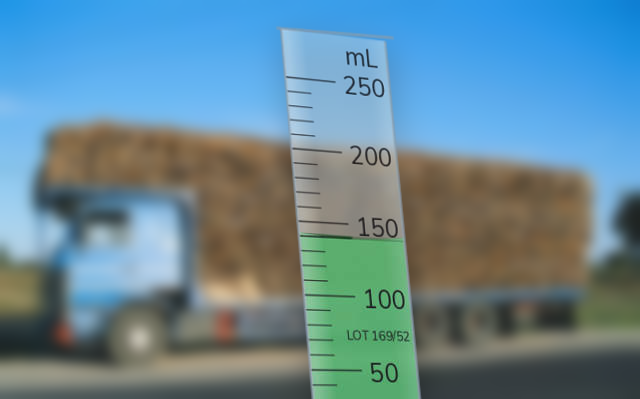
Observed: 140 mL
